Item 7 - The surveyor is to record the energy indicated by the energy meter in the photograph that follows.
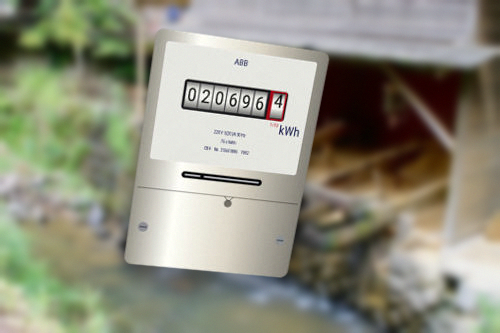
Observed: 20696.4 kWh
